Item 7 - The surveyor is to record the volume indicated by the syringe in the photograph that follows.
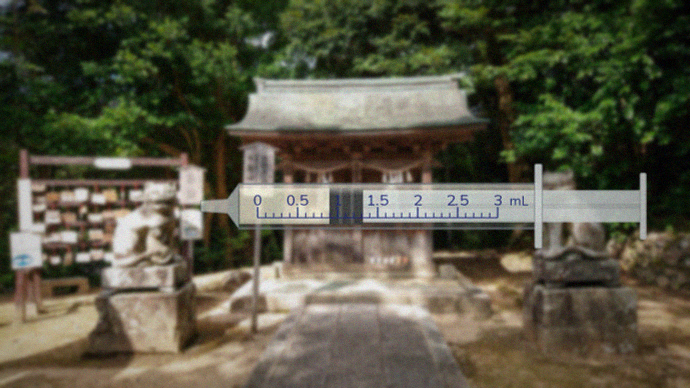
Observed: 0.9 mL
